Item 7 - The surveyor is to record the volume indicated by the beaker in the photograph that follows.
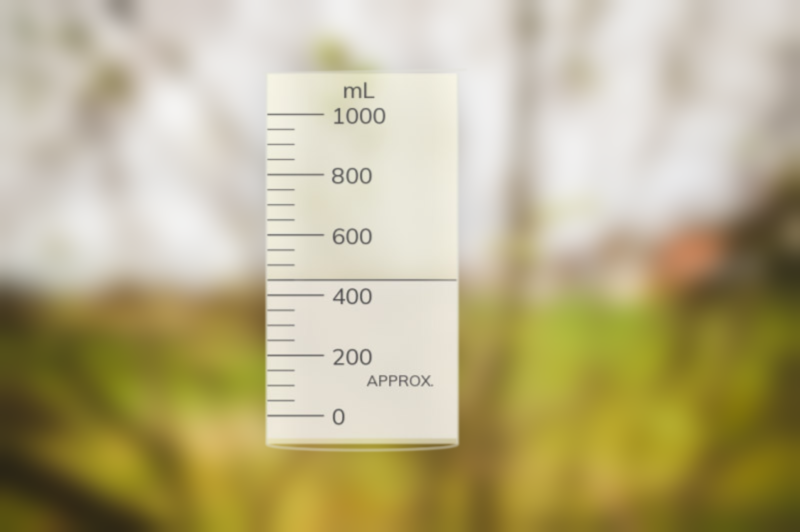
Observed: 450 mL
